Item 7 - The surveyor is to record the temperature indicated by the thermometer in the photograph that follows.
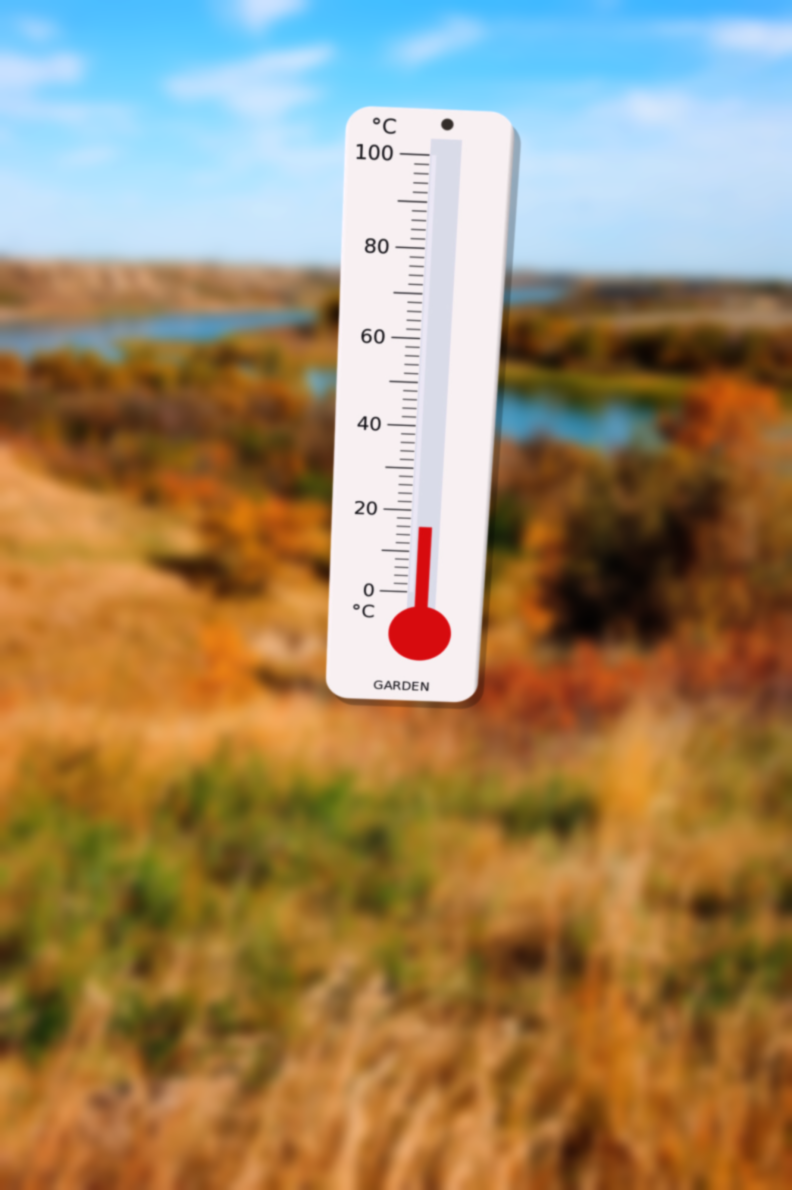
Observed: 16 °C
